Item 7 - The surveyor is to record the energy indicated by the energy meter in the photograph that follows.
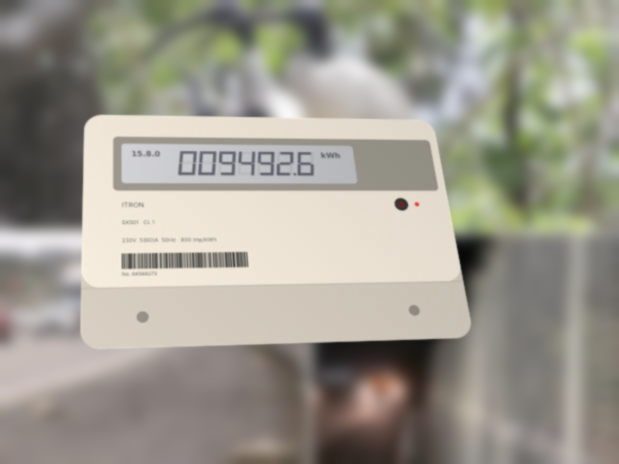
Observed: 9492.6 kWh
